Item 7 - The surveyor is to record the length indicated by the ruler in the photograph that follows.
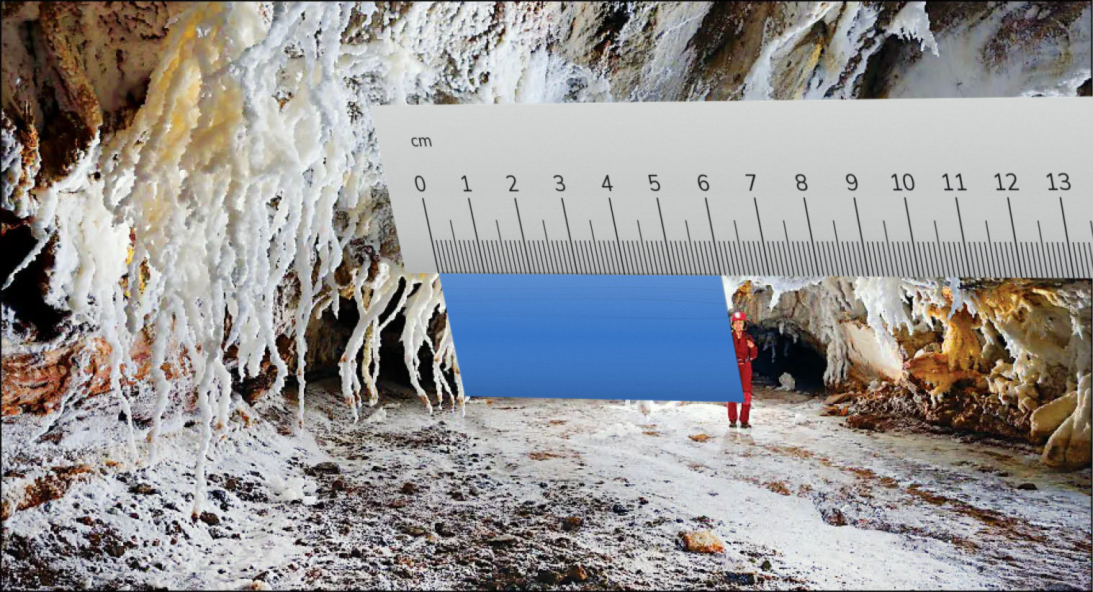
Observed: 6 cm
